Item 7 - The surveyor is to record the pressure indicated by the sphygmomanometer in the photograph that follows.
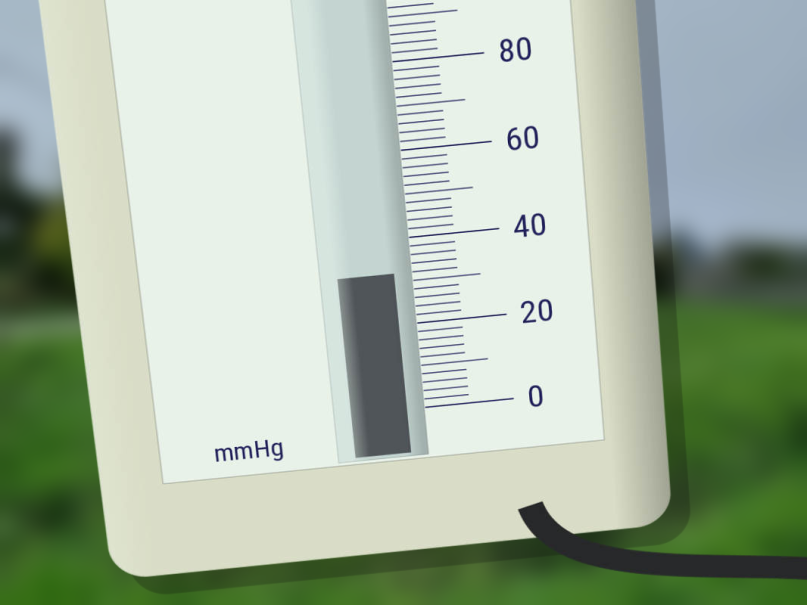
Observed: 32 mmHg
